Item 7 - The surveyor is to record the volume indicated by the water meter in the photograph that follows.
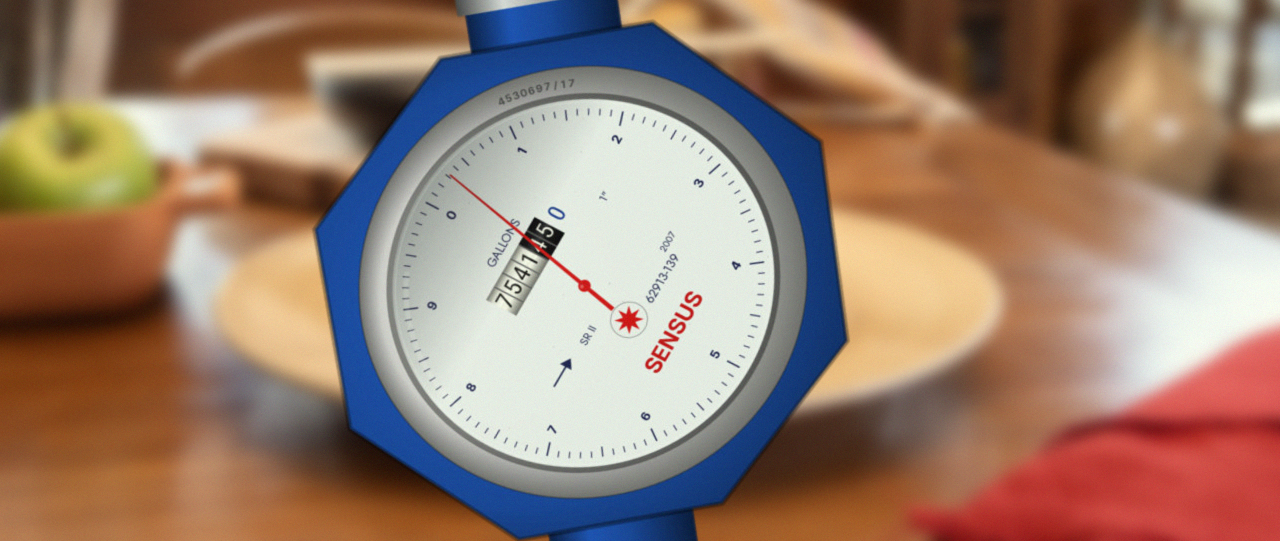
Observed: 7541450.3 gal
